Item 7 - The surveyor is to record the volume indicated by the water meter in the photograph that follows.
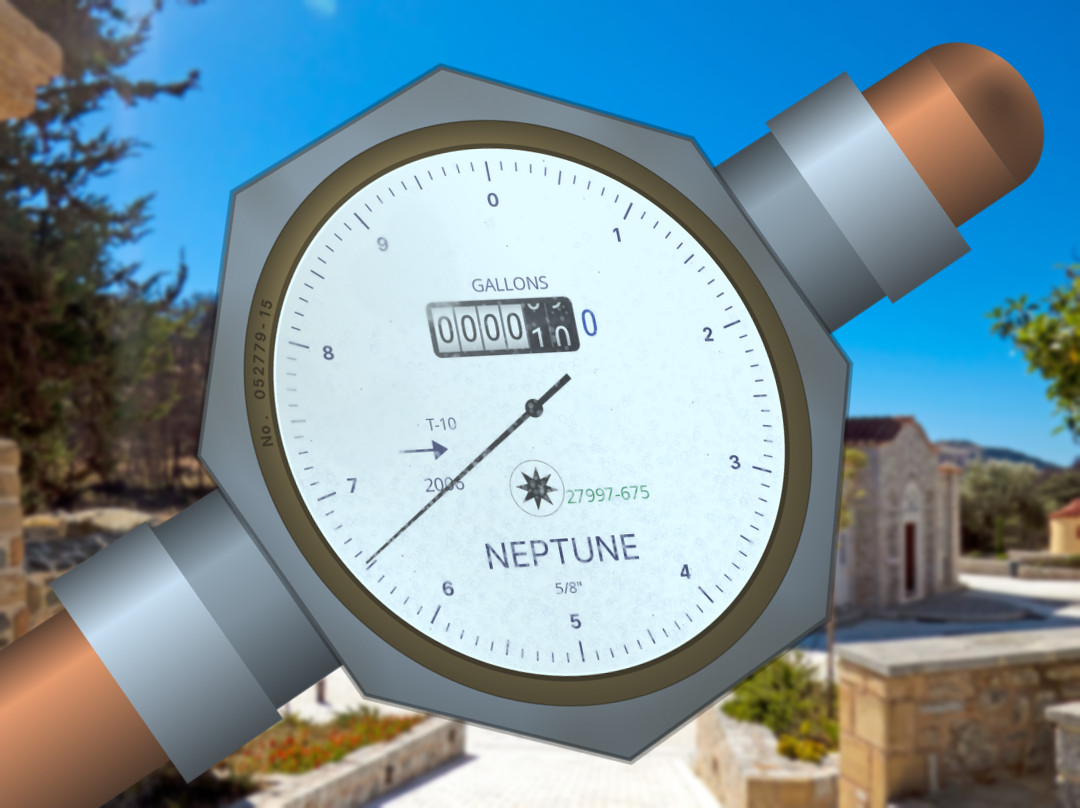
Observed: 96.5 gal
